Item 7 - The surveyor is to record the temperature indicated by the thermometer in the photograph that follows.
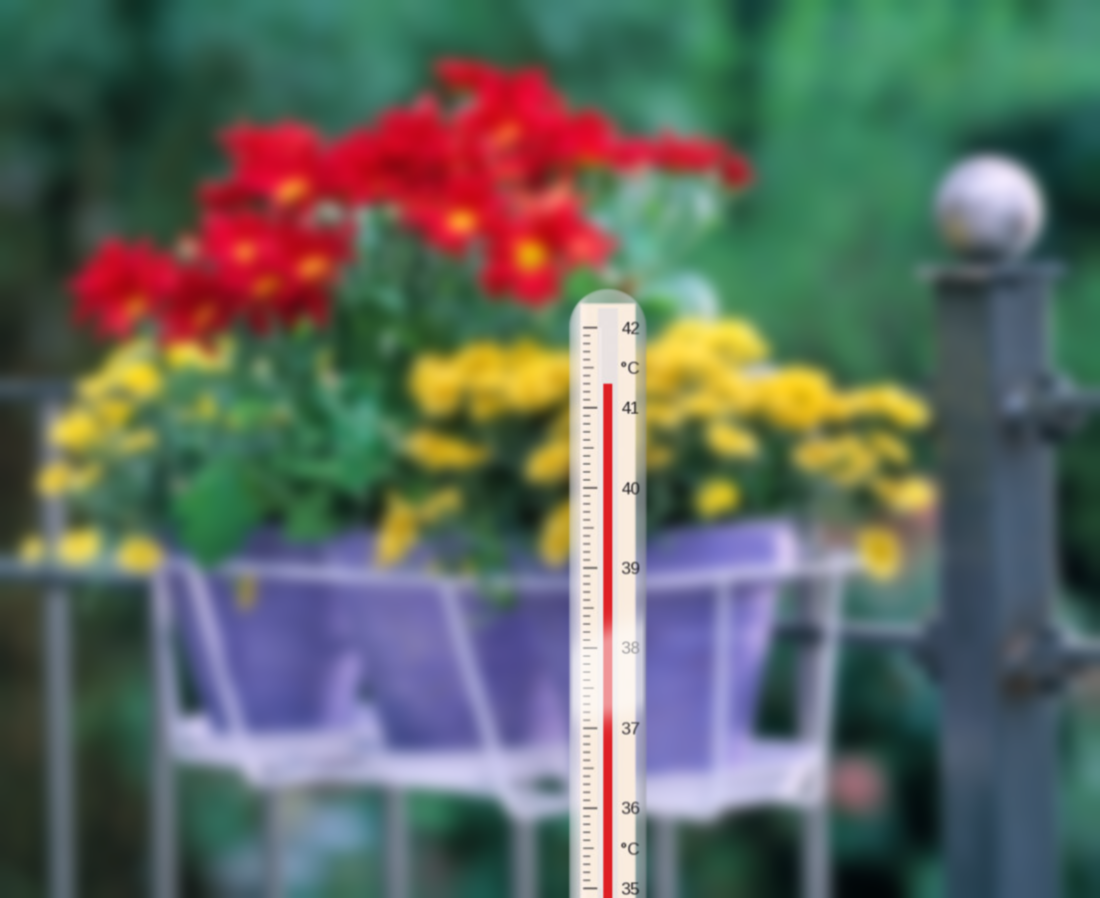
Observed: 41.3 °C
